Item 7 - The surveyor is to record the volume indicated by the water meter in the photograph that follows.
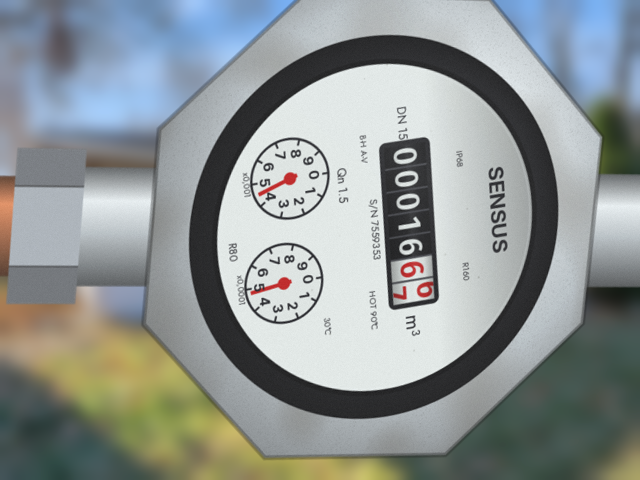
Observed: 16.6644 m³
